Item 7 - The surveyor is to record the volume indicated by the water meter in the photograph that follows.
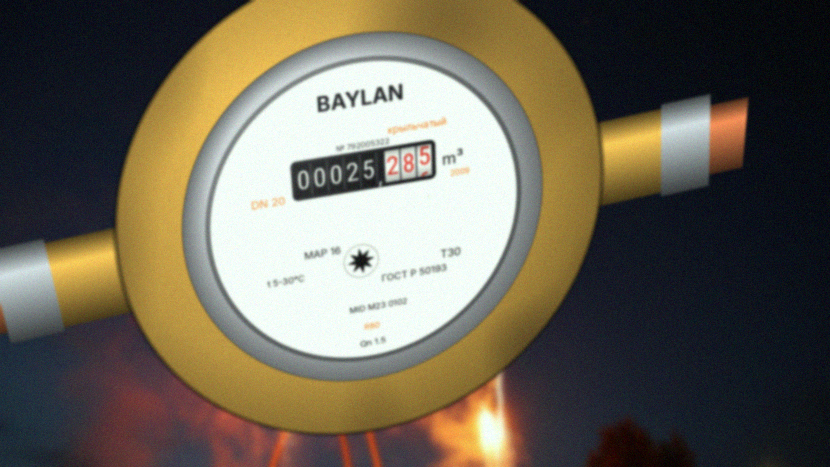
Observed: 25.285 m³
